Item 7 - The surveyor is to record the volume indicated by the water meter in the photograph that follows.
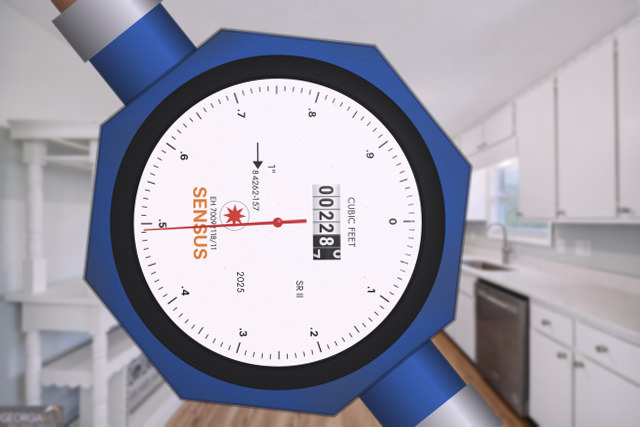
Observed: 2286.49 ft³
